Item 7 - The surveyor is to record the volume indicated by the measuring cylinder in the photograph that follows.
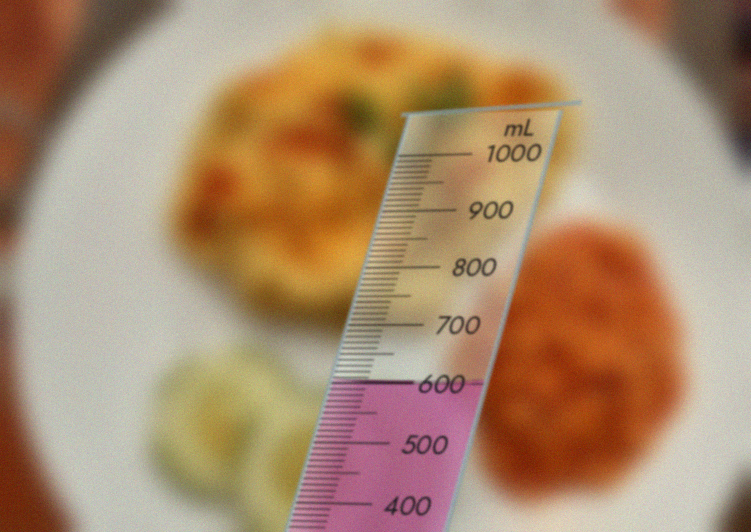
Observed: 600 mL
